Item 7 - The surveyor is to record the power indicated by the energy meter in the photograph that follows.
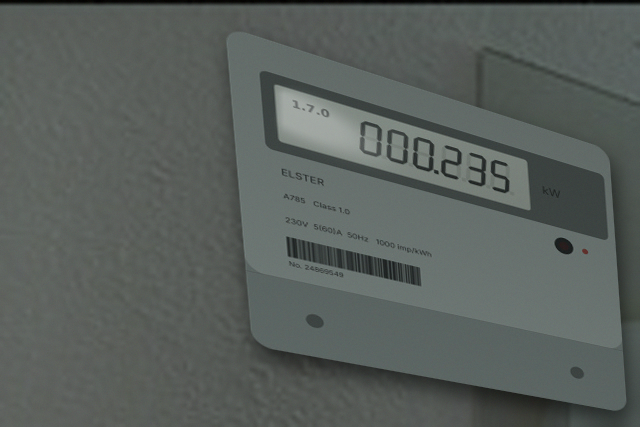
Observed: 0.235 kW
